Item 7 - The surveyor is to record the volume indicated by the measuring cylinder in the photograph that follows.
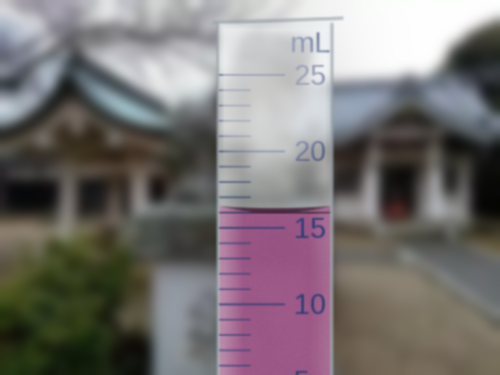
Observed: 16 mL
